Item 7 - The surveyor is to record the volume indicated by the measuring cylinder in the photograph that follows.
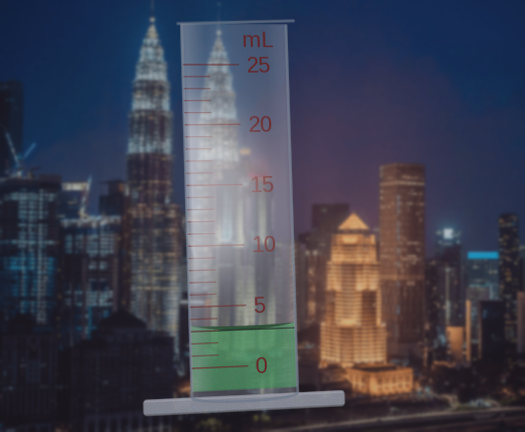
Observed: 3 mL
